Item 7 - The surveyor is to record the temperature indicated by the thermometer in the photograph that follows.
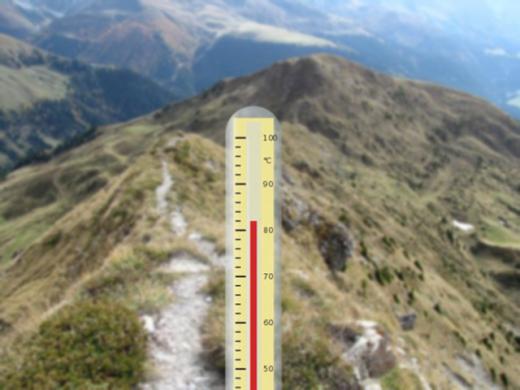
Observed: 82 °C
